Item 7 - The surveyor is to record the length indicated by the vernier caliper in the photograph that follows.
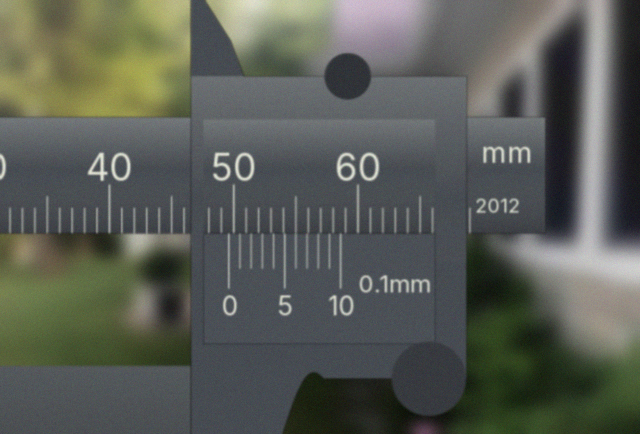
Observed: 49.6 mm
